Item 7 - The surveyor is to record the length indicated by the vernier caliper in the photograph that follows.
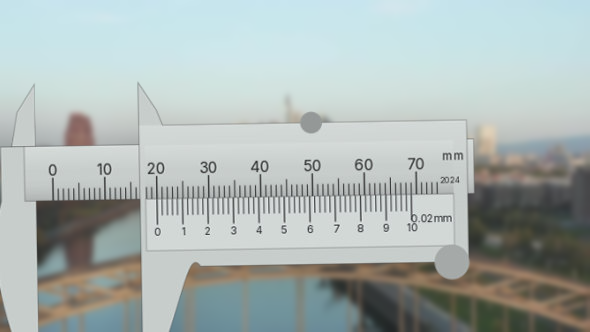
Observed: 20.0 mm
